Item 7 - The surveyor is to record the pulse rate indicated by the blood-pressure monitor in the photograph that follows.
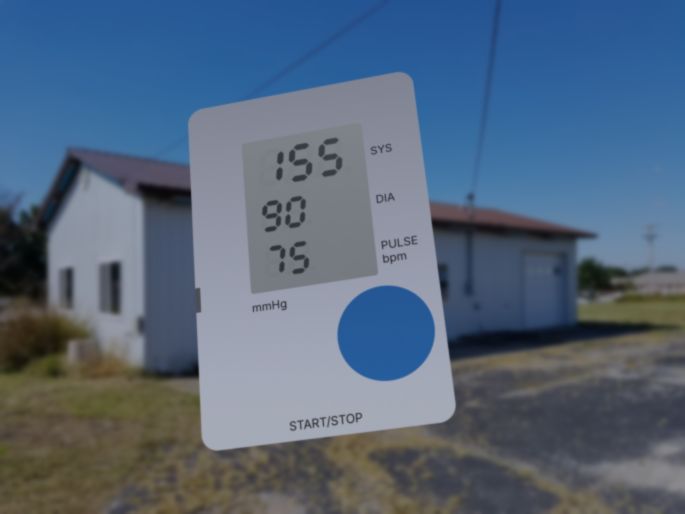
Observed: 75 bpm
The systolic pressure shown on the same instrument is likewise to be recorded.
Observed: 155 mmHg
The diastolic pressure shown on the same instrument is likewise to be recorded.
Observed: 90 mmHg
